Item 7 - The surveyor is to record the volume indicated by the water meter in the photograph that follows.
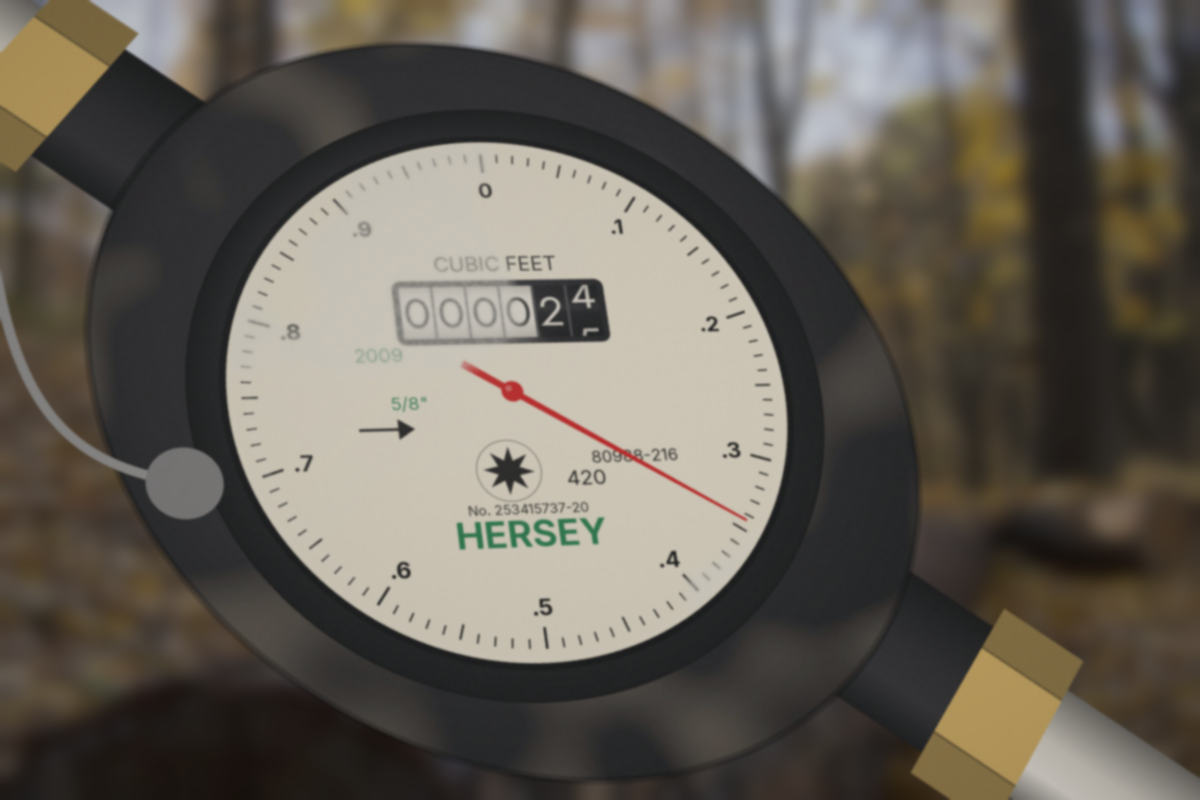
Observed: 24.34 ft³
